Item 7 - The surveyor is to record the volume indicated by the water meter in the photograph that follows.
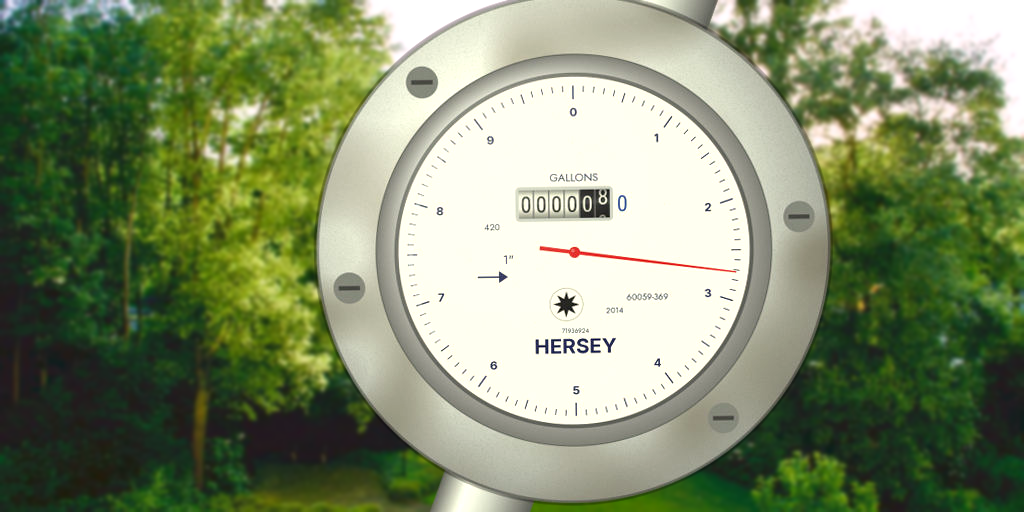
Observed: 82.7 gal
